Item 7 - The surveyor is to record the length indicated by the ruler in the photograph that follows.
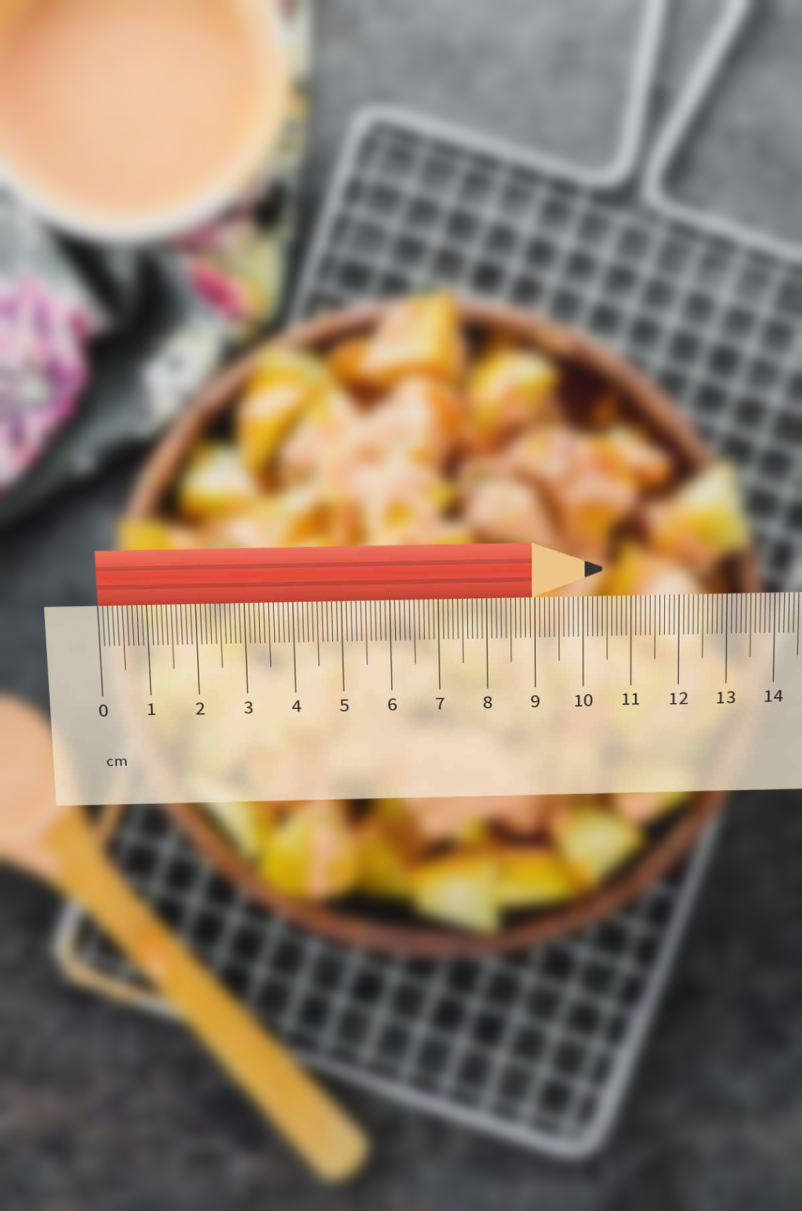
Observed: 10.4 cm
